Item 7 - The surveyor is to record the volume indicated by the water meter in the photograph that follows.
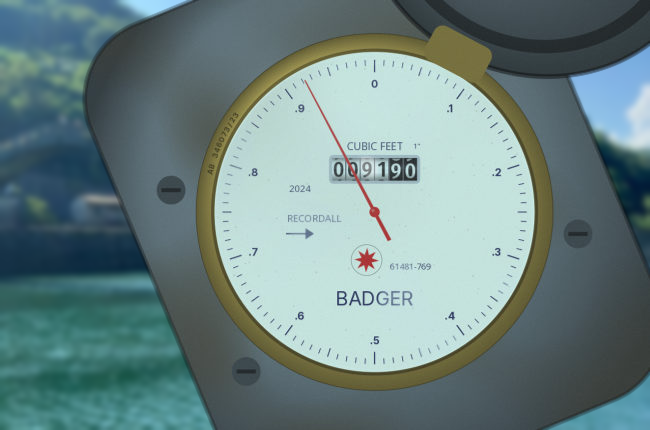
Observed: 9189.92 ft³
